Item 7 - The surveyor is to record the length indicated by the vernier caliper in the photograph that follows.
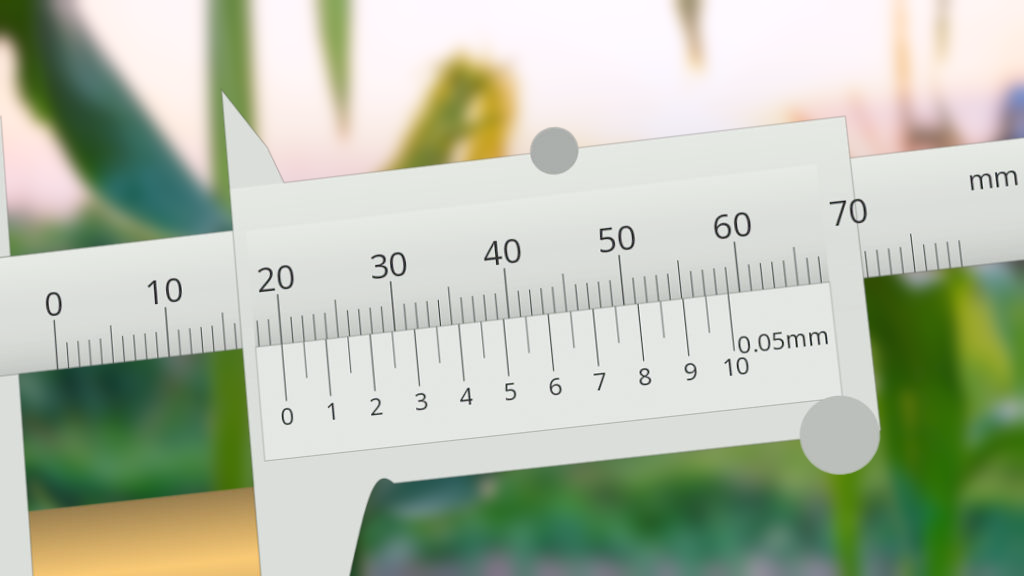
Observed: 20.0 mm
